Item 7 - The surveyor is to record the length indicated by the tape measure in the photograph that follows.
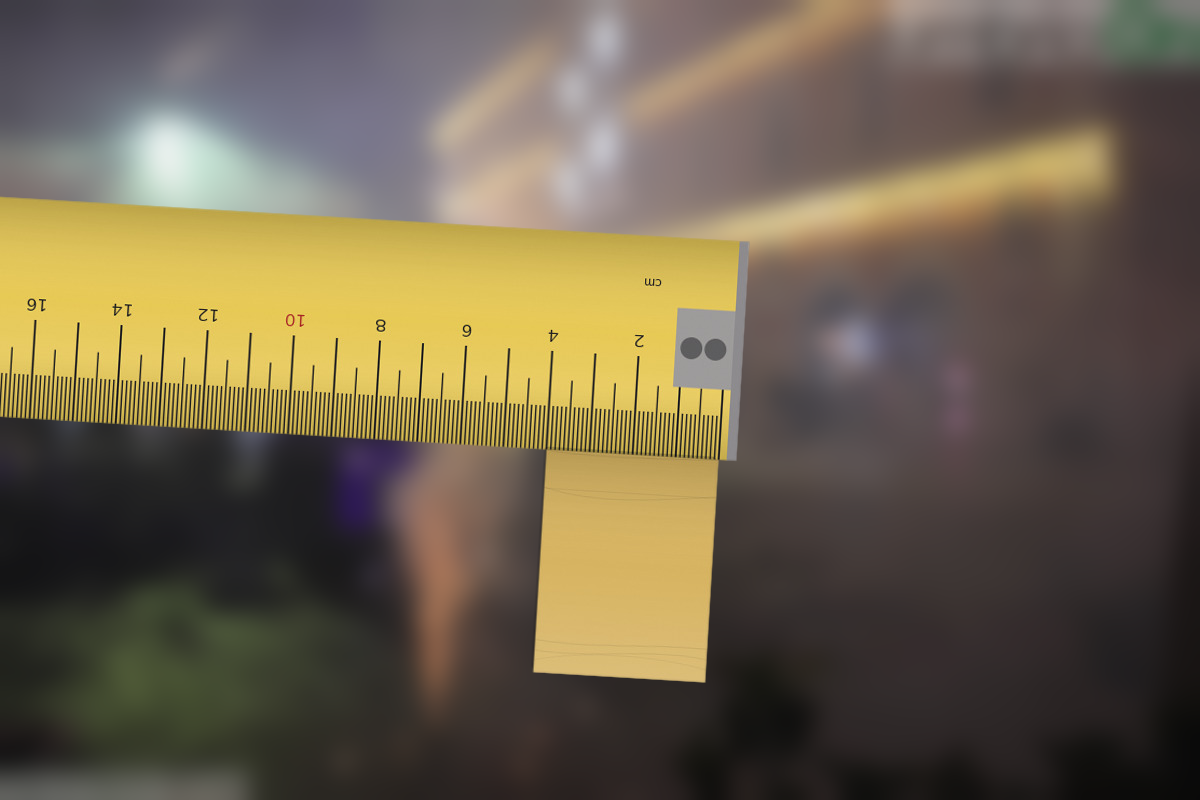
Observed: 4 cm
